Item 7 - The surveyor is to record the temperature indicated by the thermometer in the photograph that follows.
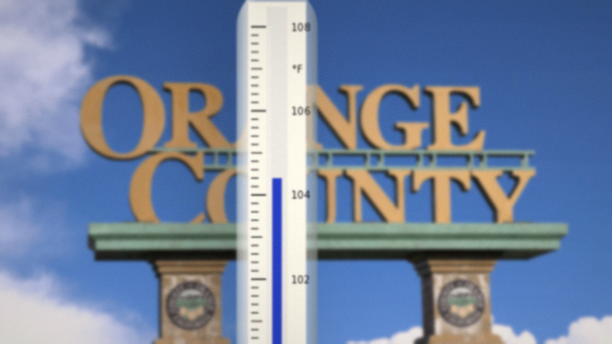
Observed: 104.4 °F
